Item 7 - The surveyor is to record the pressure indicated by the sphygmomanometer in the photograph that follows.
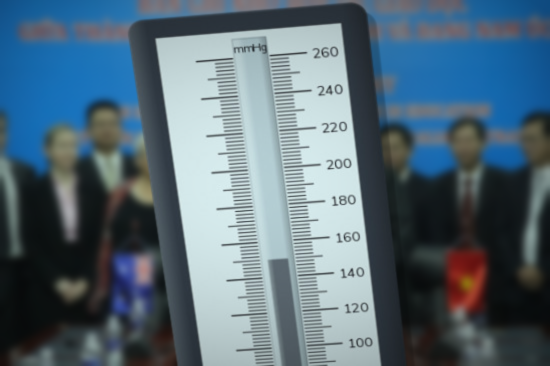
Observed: 150 mmHg
